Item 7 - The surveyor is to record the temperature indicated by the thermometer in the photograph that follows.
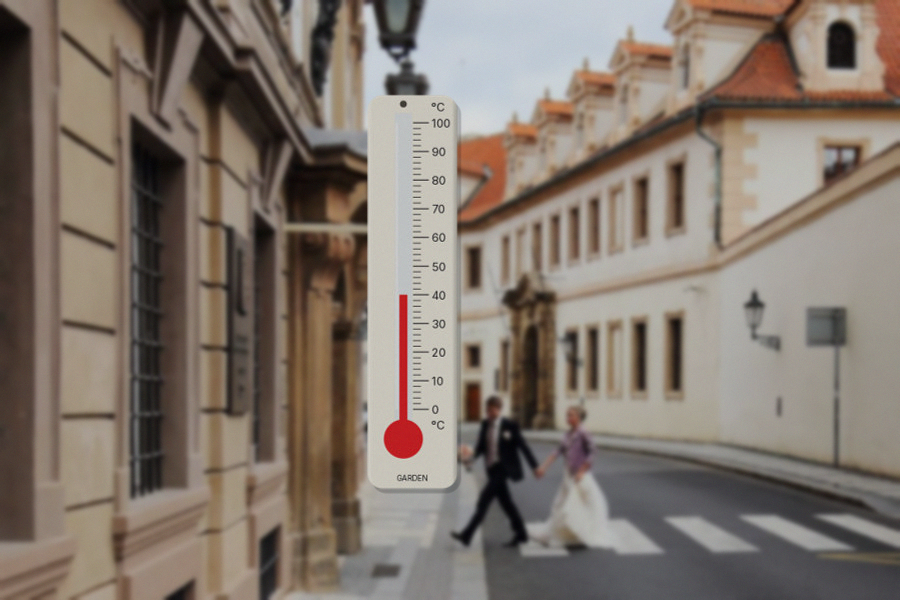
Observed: 40 °C
